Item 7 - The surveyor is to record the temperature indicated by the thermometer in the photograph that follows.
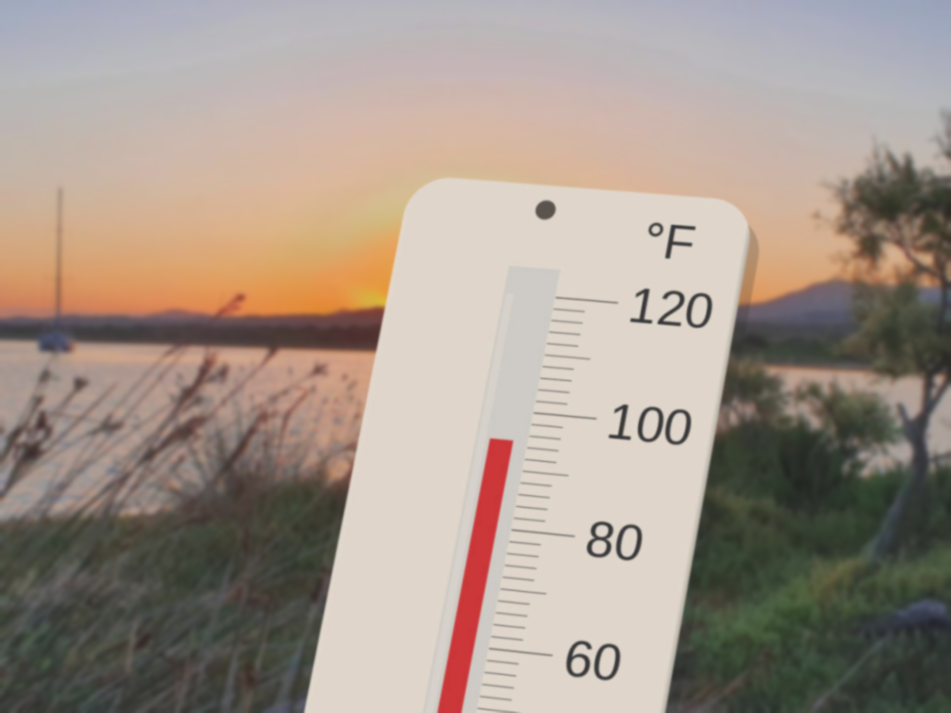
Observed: 95 °F
